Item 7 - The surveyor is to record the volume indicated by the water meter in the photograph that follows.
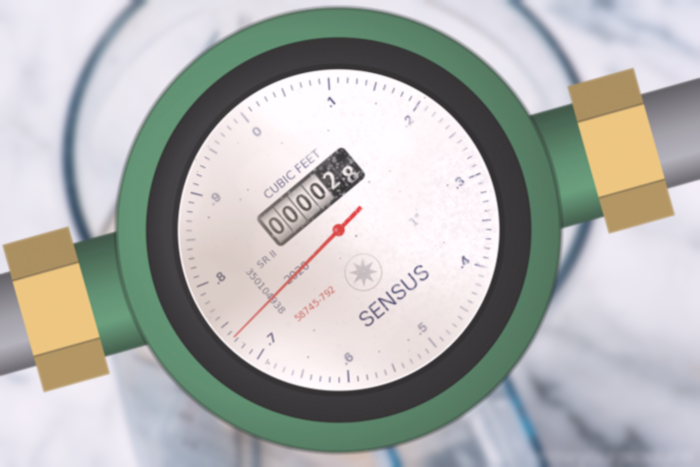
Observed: 27.73 ft³
